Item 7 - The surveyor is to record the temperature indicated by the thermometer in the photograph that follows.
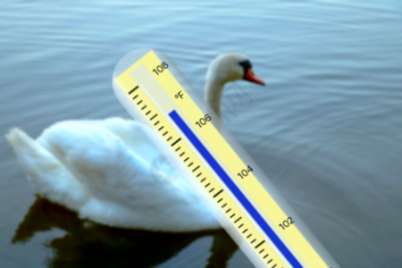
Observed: 106.8 °F
